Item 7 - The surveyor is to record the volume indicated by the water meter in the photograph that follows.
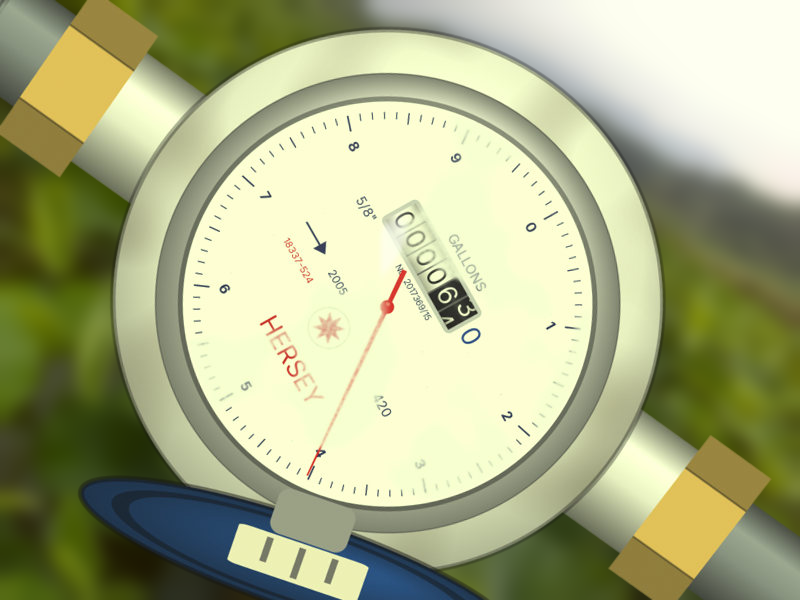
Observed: 634.0 gal
